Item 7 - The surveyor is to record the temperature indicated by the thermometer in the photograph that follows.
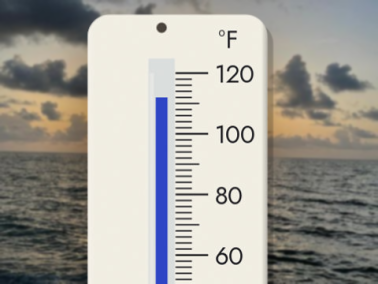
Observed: 112 °F
